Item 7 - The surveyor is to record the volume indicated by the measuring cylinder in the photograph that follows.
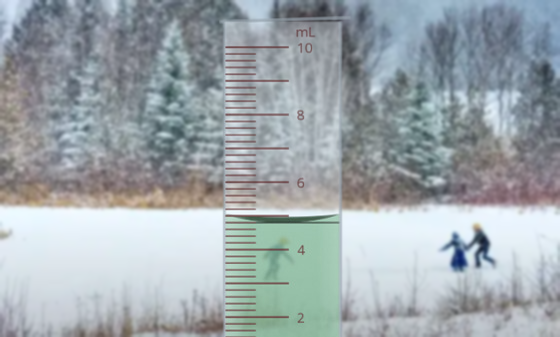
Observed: 4.8 mL
